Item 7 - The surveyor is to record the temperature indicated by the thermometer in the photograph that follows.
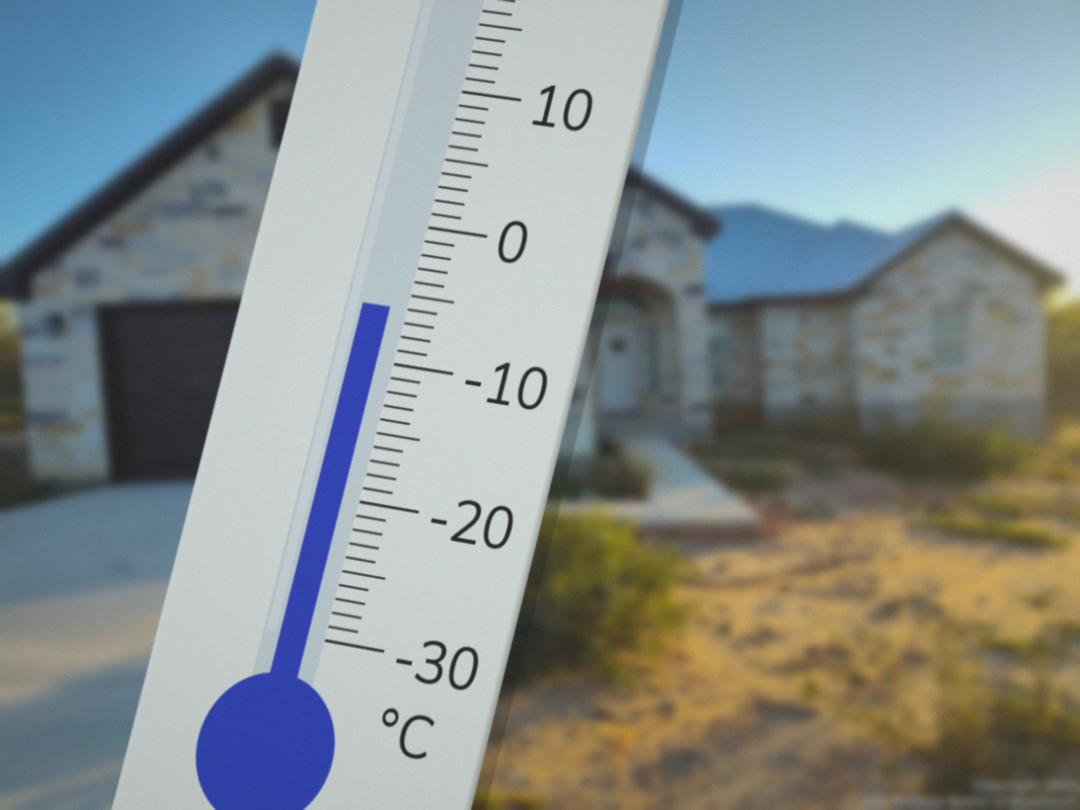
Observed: -6 °C
